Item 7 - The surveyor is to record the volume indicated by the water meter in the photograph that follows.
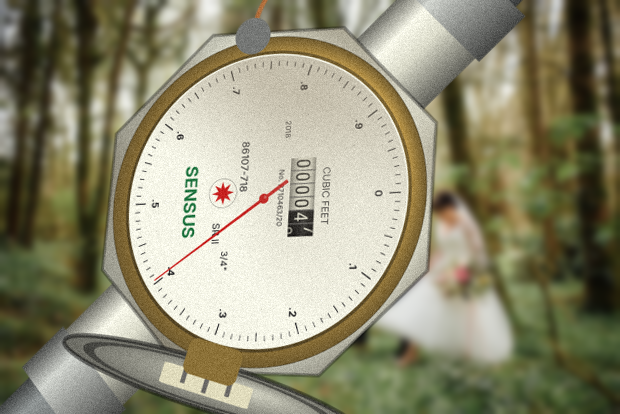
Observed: 47.40 ft³
